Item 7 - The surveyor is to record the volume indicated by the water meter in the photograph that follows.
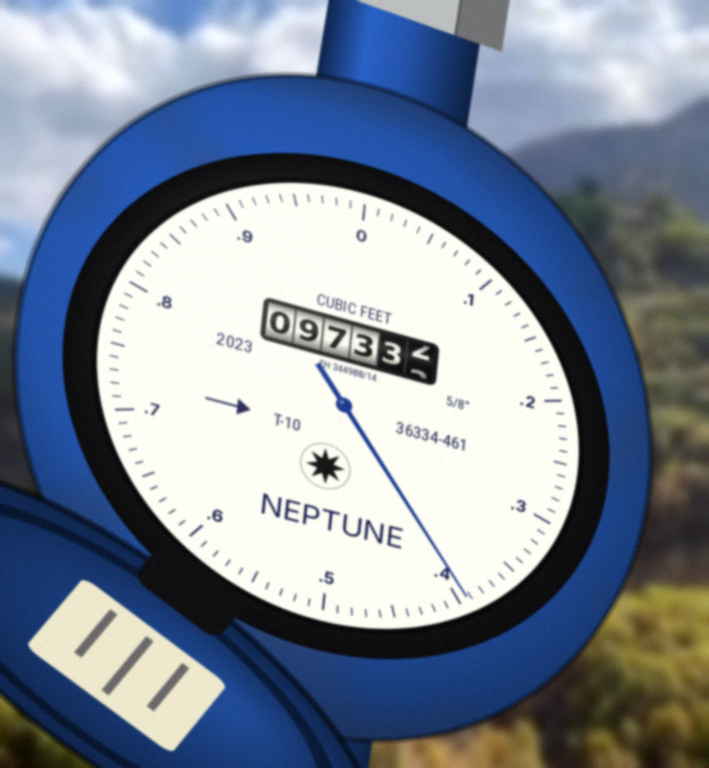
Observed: 97332.39 ft³
